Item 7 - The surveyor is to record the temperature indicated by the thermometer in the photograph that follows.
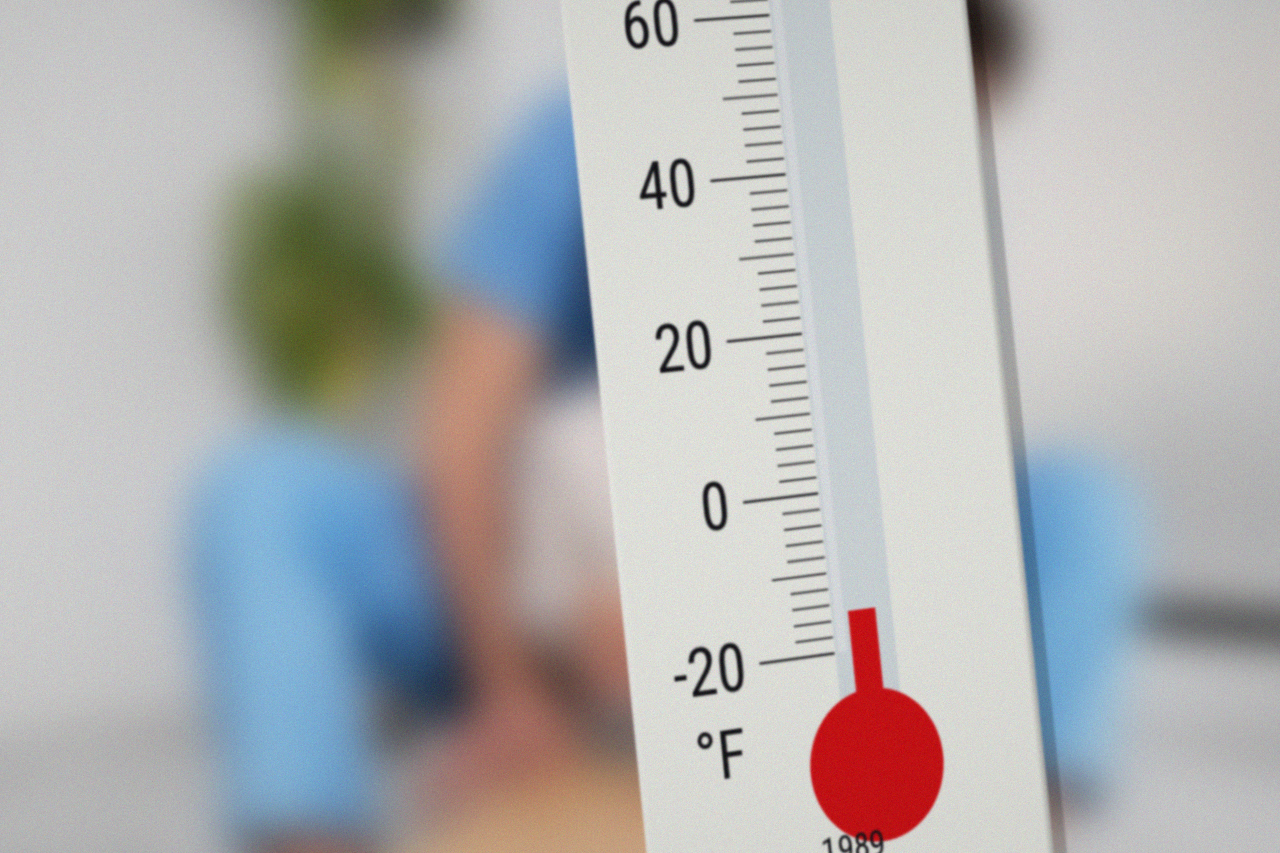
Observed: -15 °F
